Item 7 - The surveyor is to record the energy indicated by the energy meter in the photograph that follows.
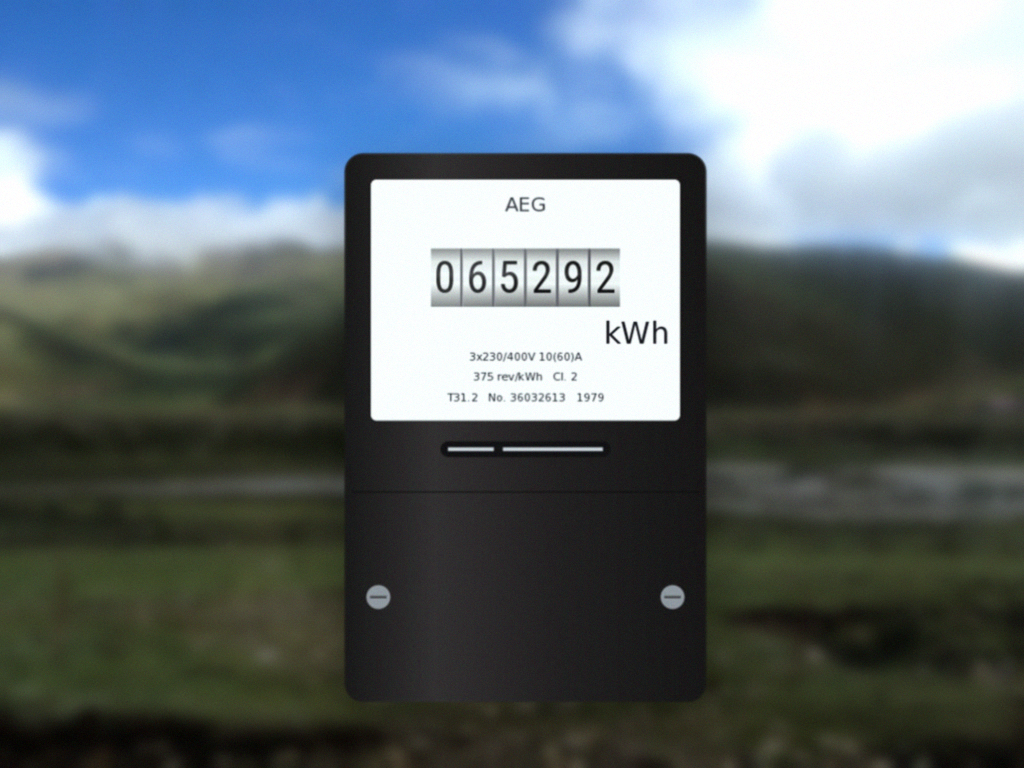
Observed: 65292 kWh
